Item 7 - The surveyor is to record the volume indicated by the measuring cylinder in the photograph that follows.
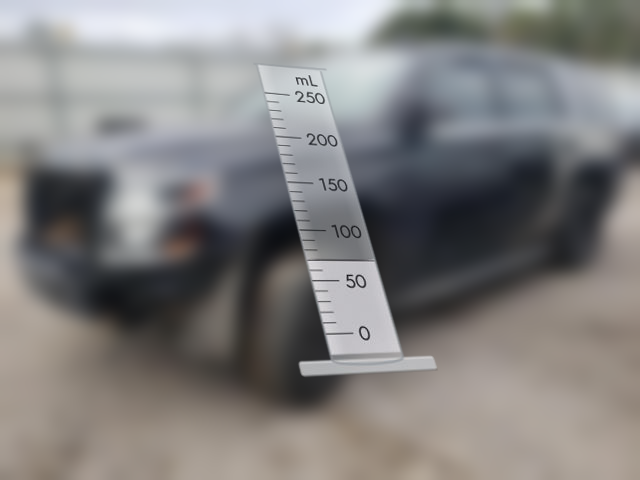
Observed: 70 mL
